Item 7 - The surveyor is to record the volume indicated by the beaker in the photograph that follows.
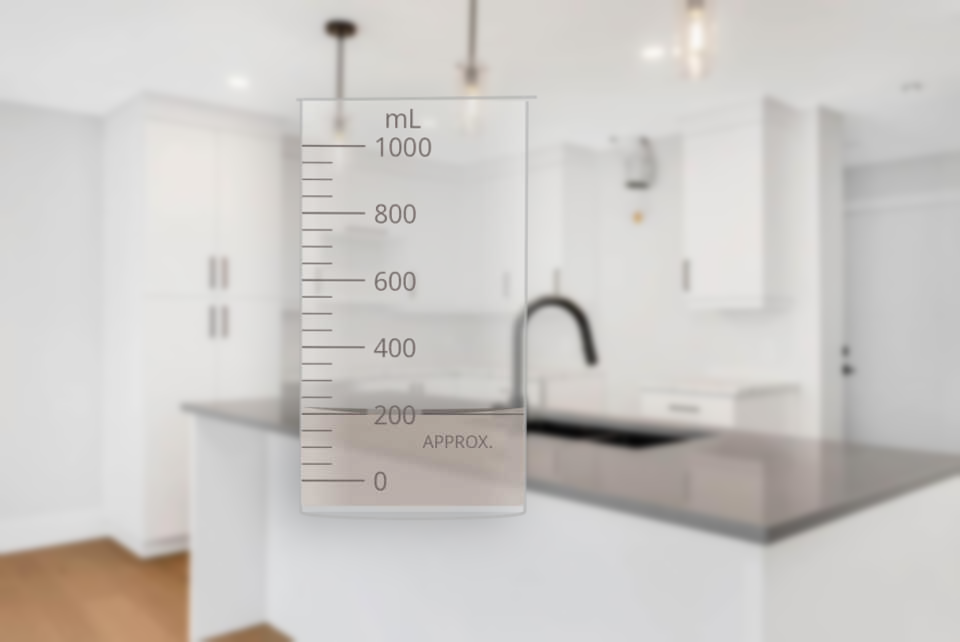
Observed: 200 mL
